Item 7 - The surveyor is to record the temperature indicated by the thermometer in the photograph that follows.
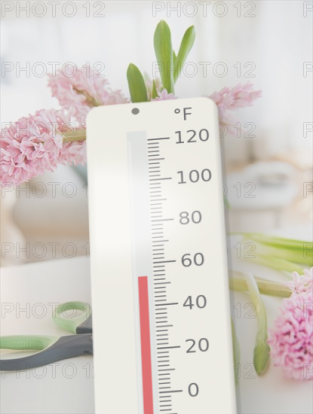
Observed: 54 °F
